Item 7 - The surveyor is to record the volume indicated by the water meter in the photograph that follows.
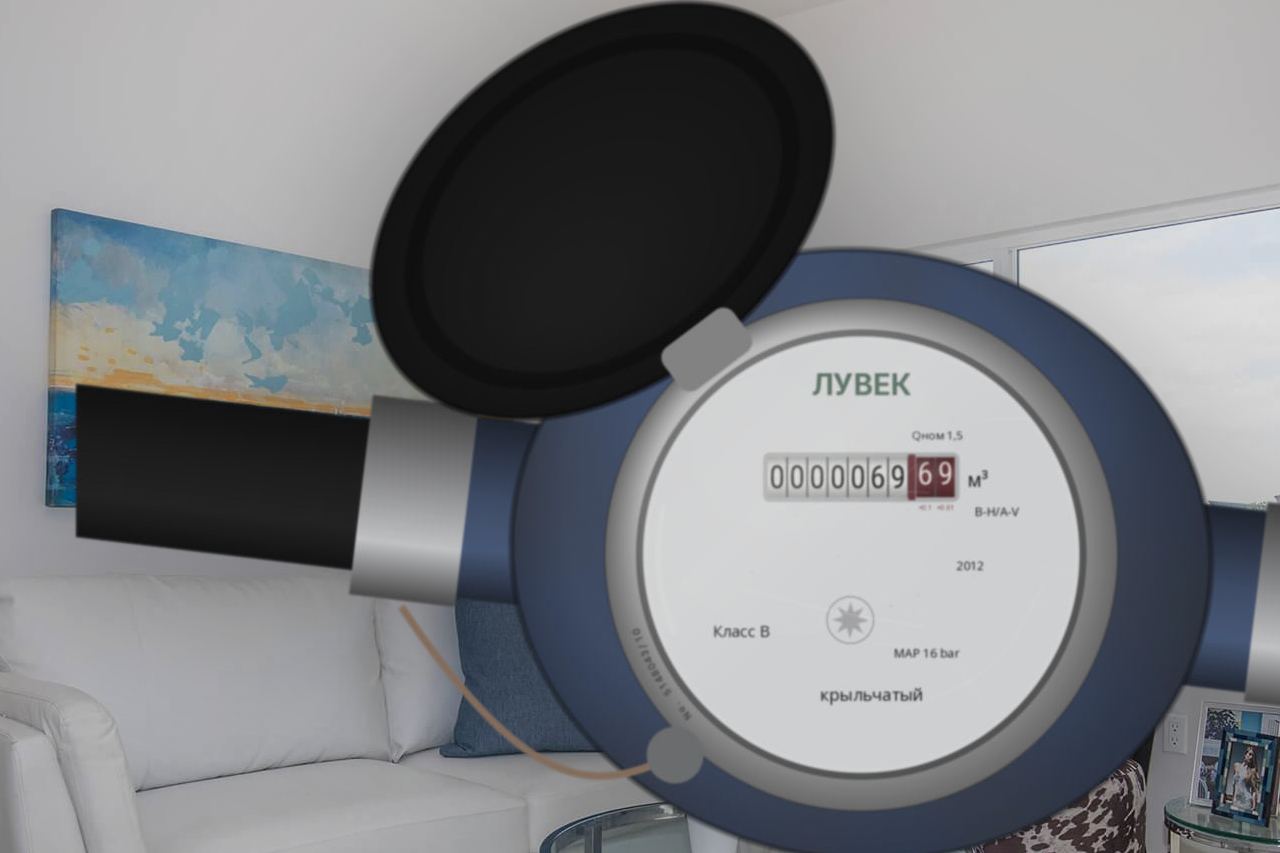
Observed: 69.69 m³
